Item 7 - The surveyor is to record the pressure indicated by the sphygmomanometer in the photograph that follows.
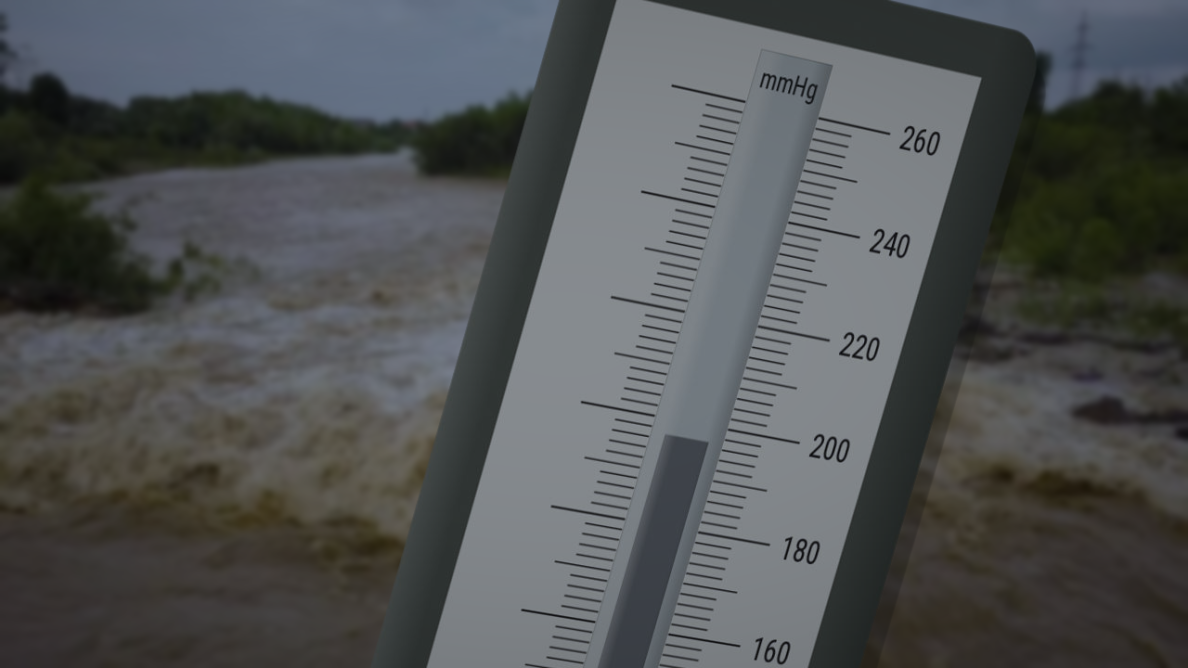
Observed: 197 mmHg
